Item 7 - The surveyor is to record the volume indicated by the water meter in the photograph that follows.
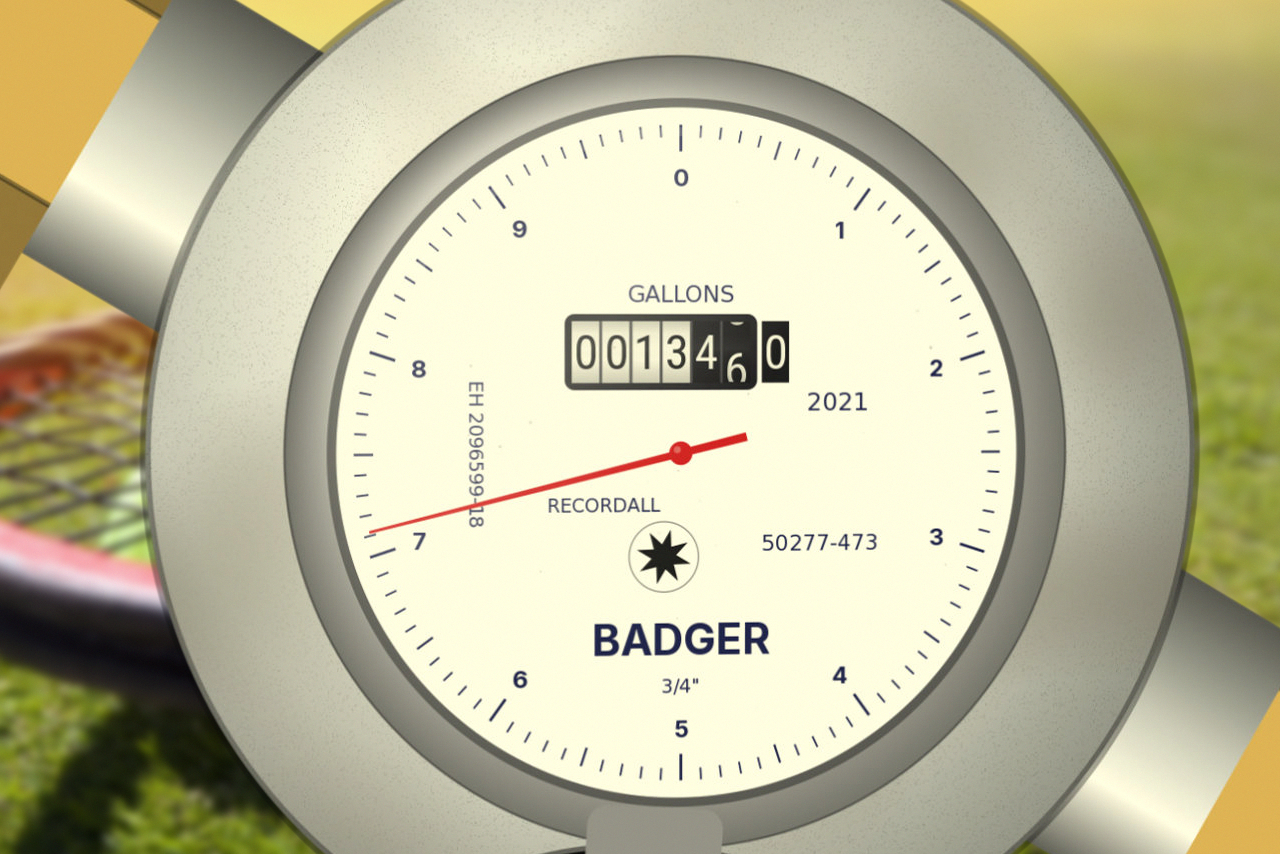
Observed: 13457.1 gal
